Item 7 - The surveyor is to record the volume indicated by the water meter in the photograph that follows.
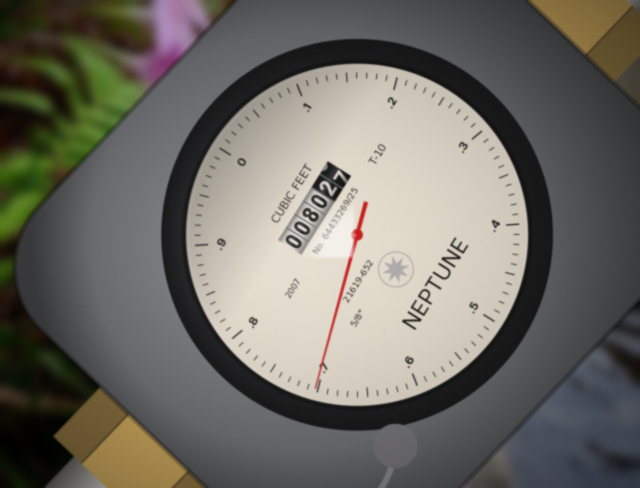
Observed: 8026.70 ft³
